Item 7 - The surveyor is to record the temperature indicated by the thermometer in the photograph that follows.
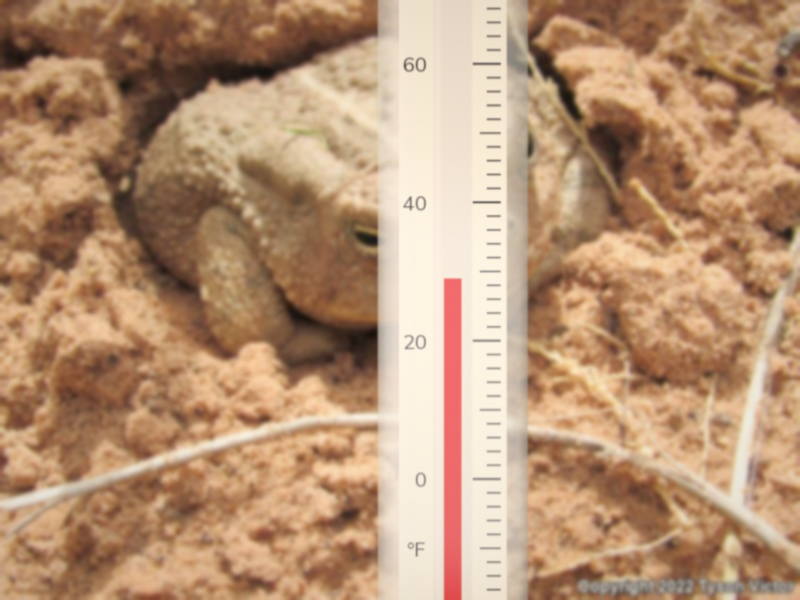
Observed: 29 °F
